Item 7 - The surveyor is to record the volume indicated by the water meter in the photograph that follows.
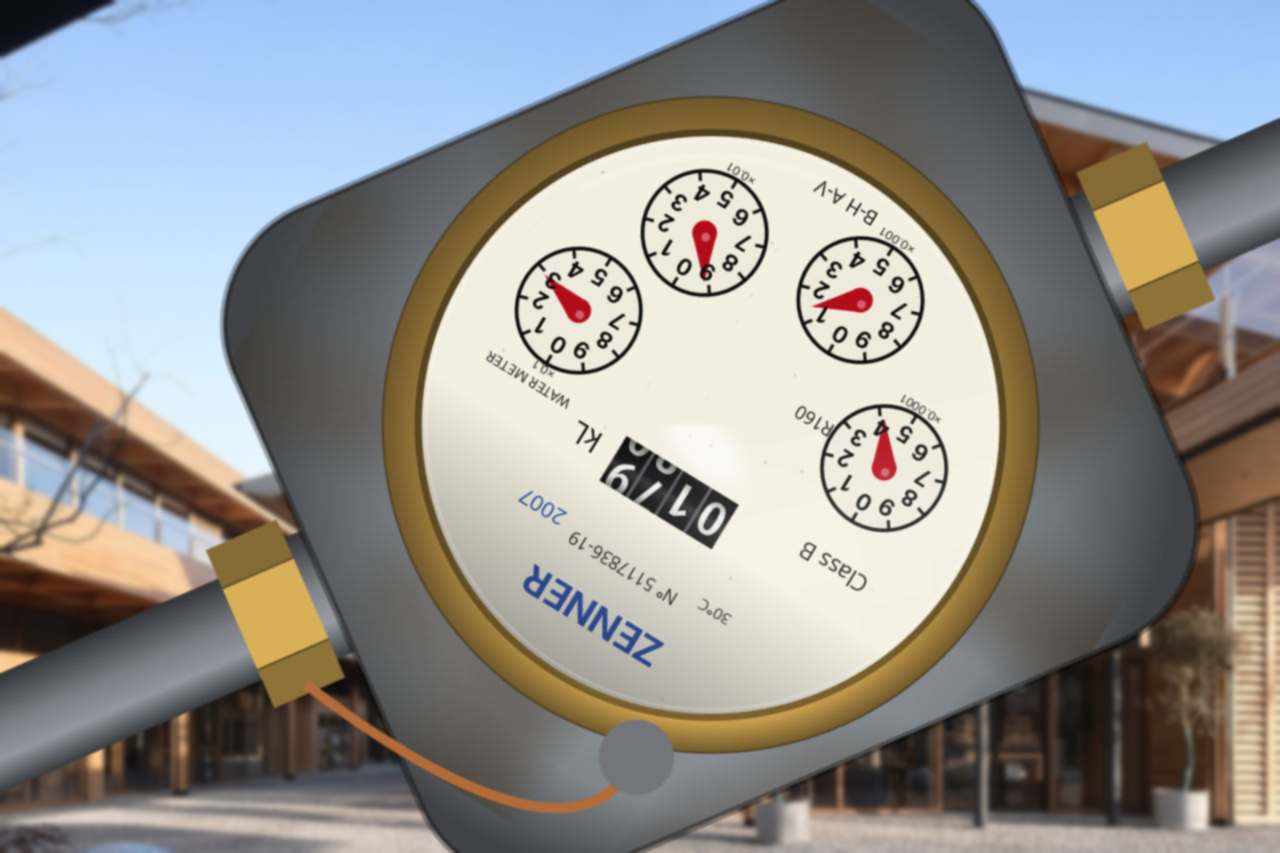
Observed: 179.2914 kL
